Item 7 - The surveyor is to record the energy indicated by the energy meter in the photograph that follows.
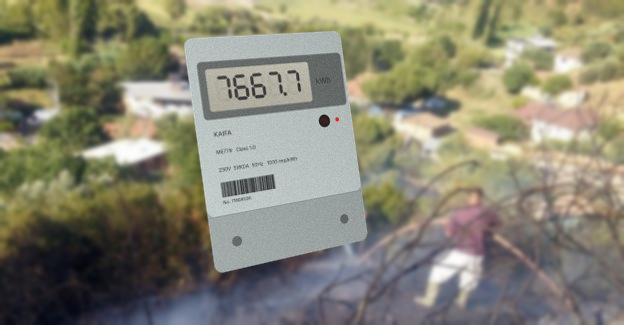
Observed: 7667.7 kWh
